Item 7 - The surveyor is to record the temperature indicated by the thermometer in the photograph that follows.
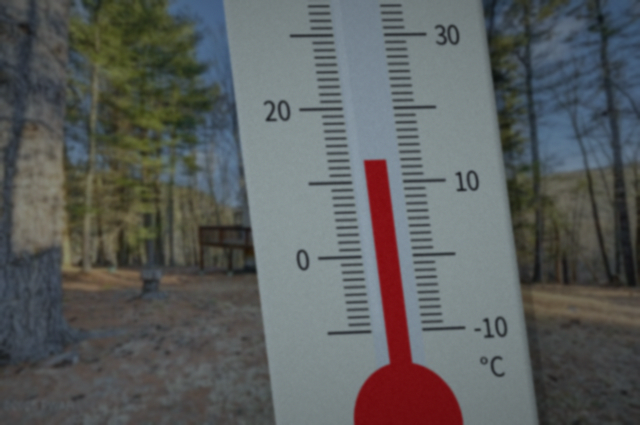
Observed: 13 °C
